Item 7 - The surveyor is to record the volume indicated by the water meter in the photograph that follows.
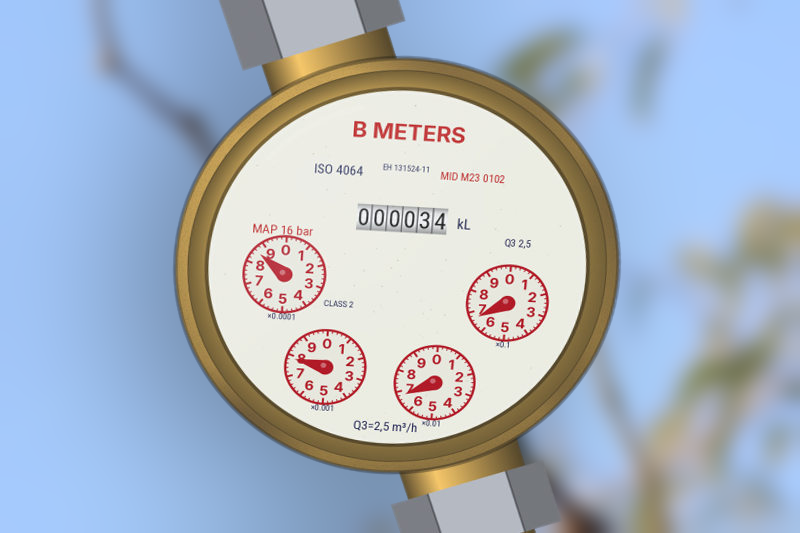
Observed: 34.6678 kL
